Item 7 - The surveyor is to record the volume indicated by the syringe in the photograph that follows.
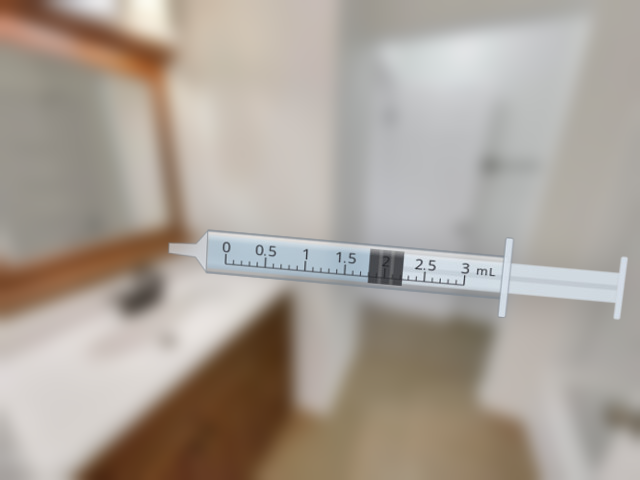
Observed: 1.8 mL
